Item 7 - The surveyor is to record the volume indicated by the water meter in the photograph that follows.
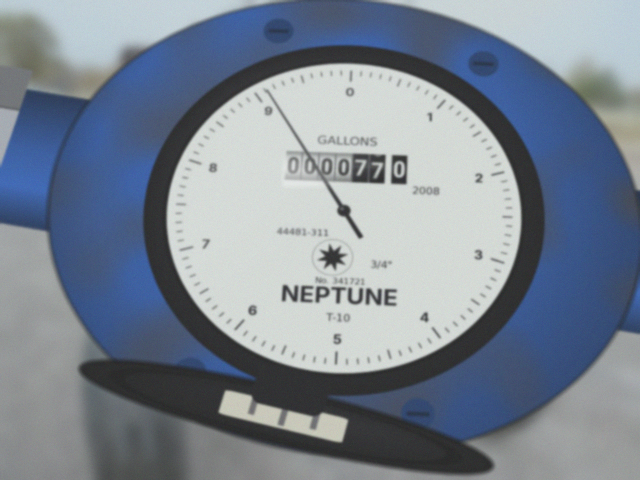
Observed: 769.1 gal
